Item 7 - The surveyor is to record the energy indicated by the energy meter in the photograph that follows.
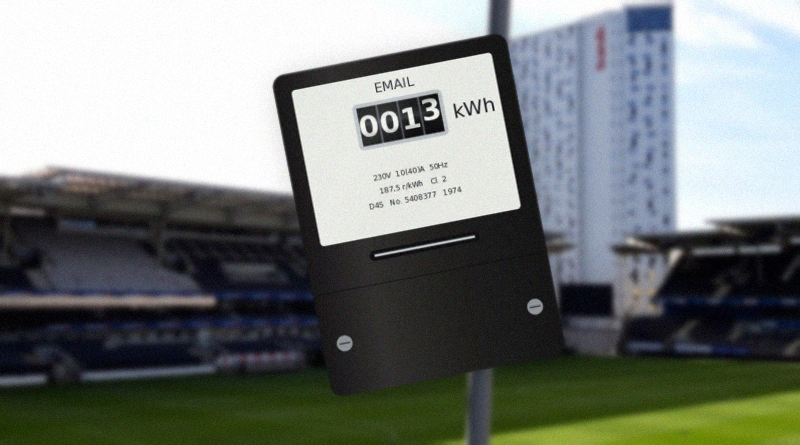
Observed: 13 kWh
